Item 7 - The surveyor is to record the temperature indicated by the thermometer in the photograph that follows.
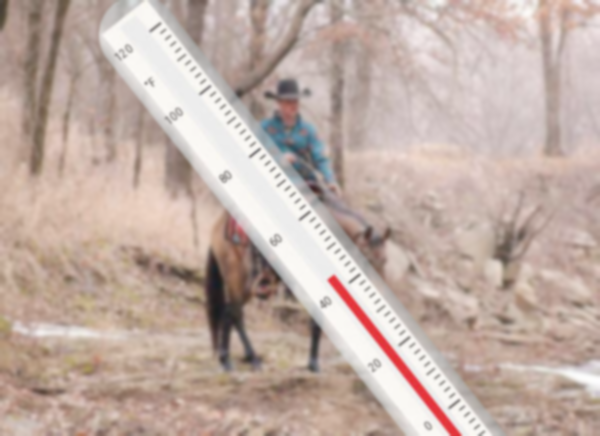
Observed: 44 °F
